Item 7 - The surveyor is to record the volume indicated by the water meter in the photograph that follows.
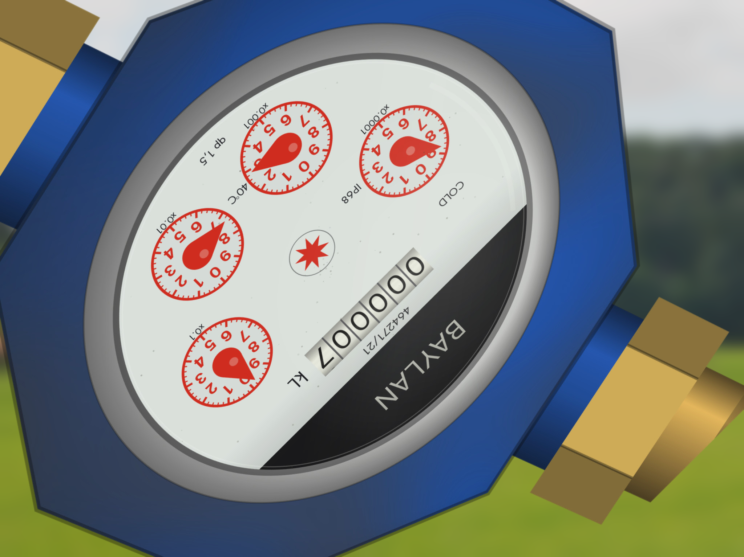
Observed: 6.9728 kL
